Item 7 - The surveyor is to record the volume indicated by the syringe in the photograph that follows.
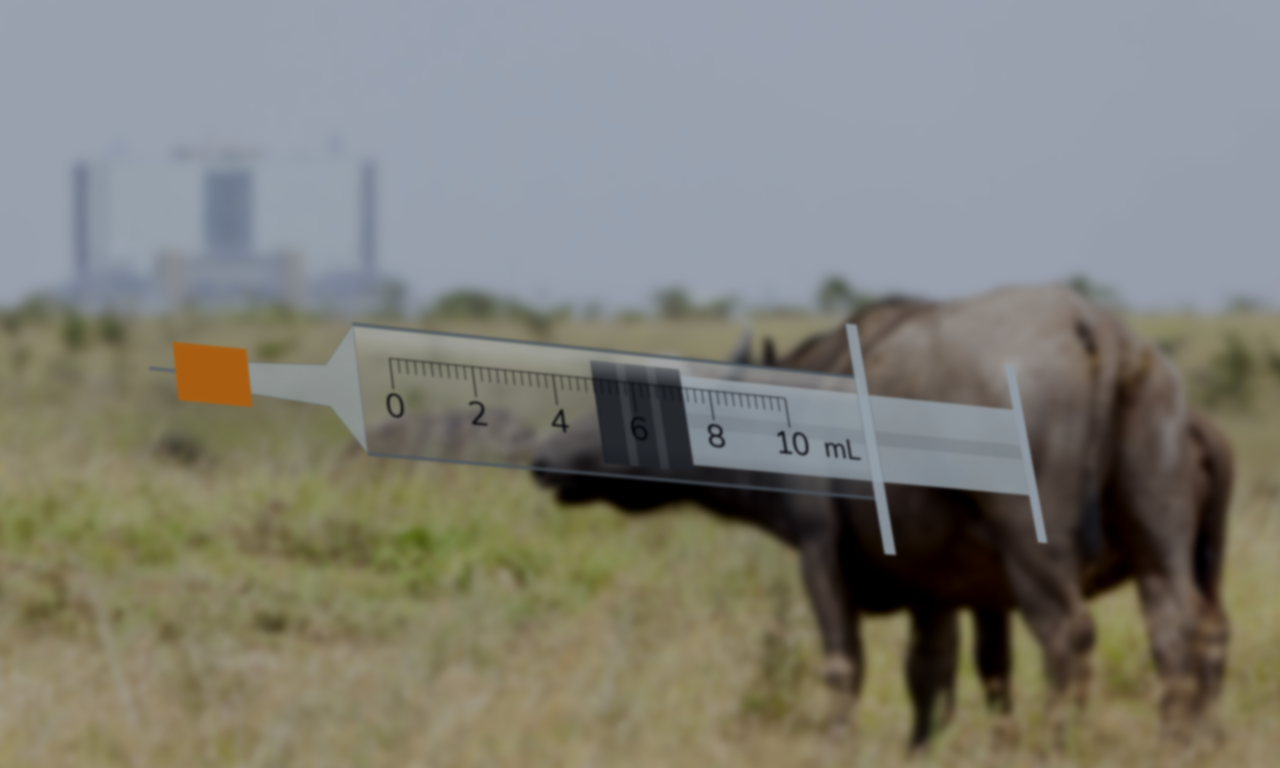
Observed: 5 mL
